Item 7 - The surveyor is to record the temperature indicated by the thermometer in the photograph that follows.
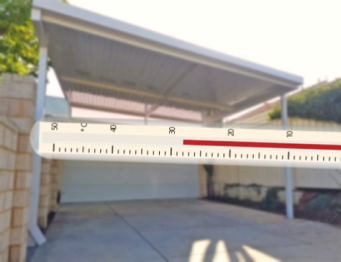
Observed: 28 °C
